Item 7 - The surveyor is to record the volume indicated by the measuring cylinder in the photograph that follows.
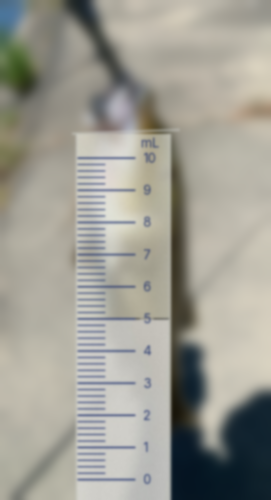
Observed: 5 mL
